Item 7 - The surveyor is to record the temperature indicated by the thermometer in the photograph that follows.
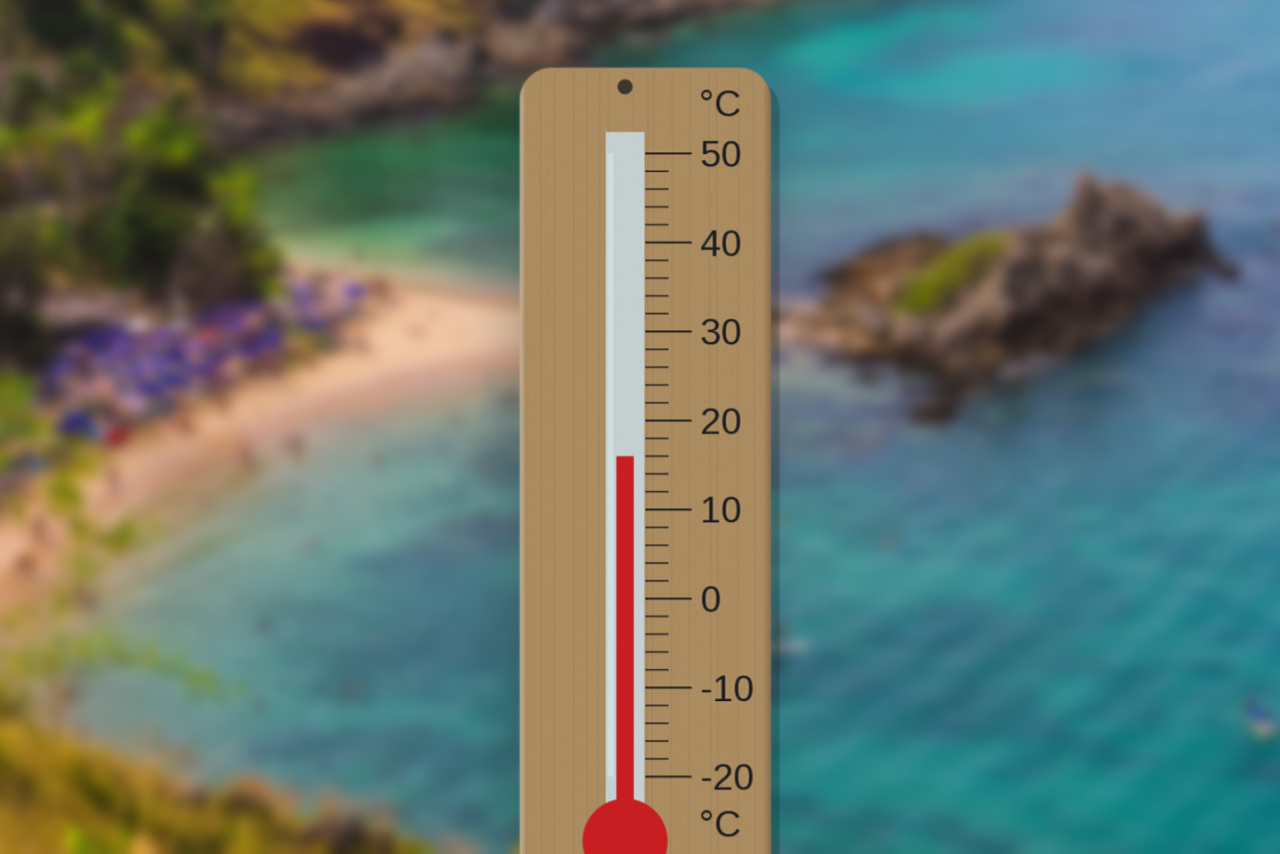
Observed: 16 °C
